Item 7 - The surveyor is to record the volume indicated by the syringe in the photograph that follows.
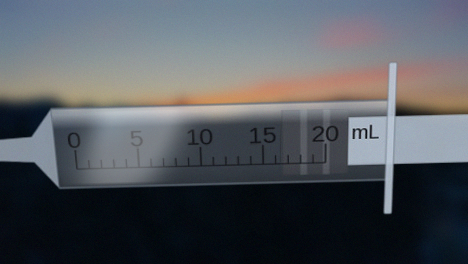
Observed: 16.5 mL
